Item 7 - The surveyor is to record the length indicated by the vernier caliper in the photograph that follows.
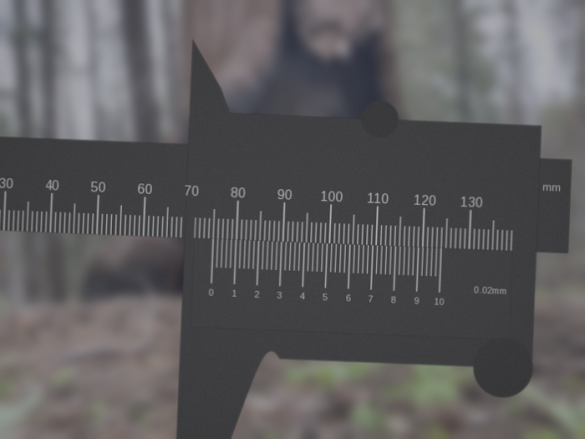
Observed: 75.0 mm
